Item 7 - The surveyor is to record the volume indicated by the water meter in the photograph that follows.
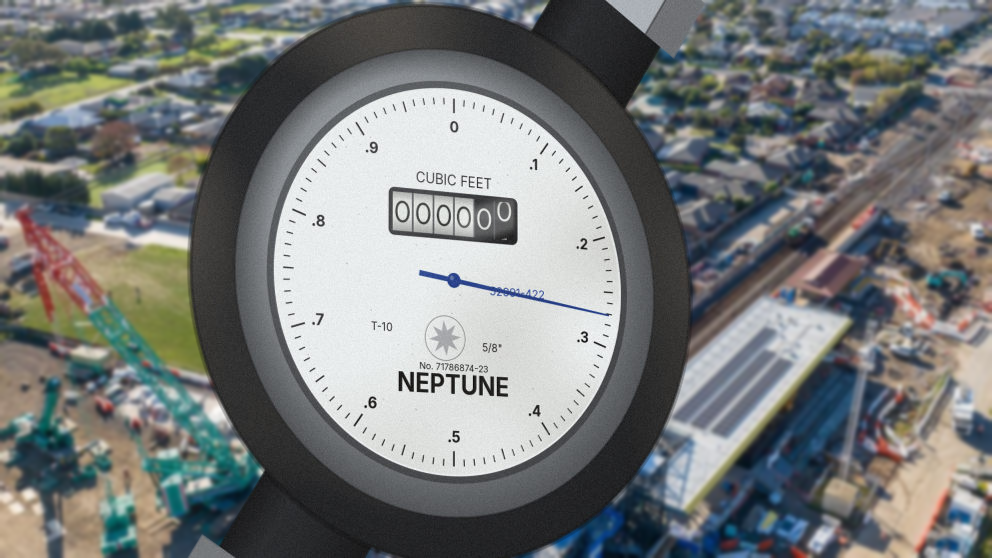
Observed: 0.27 ft³
